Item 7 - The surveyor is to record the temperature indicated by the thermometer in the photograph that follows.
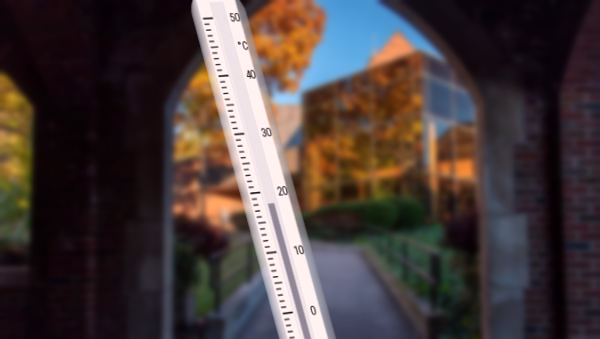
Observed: 18 °C
